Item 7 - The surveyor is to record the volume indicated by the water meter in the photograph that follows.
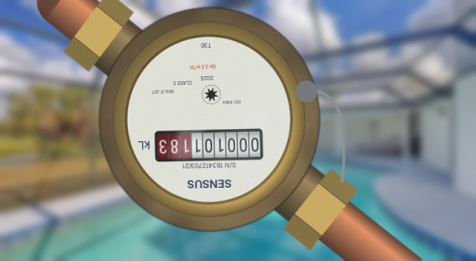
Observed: 101.183 kL
